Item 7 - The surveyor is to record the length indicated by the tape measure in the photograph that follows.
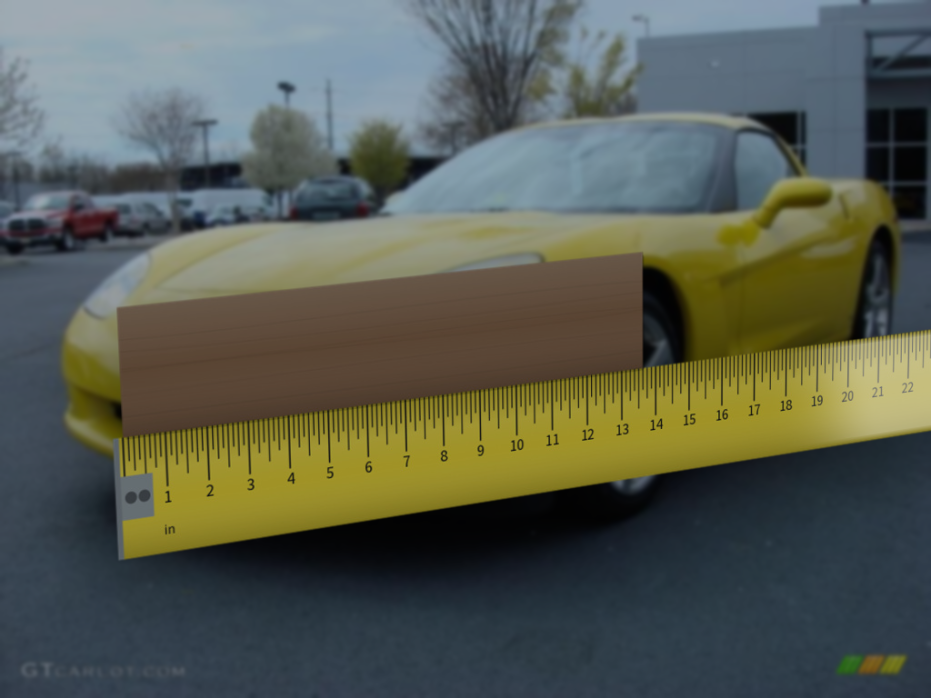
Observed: 13.625 in
